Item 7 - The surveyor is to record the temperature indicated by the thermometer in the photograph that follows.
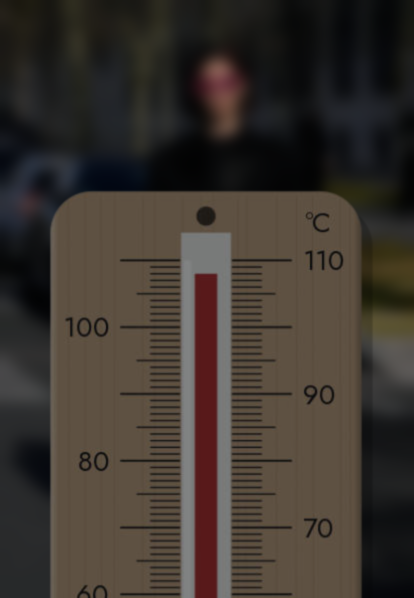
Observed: 108 °C
